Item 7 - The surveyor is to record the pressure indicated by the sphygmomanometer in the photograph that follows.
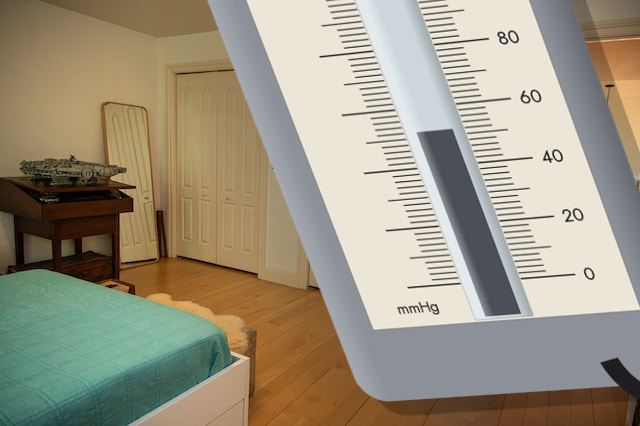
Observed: 52 mmHg
